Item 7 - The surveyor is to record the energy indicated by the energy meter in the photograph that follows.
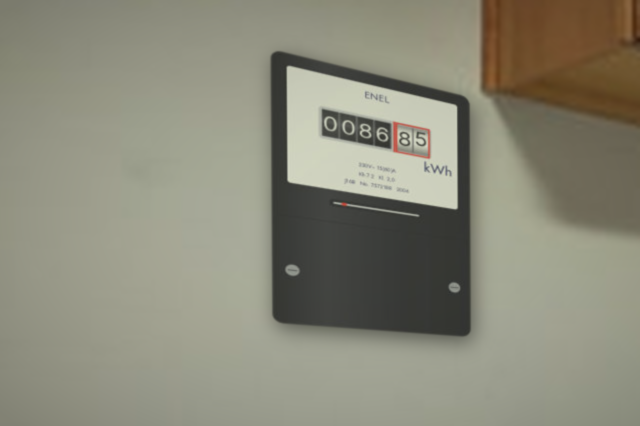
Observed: 86.85 kWh
